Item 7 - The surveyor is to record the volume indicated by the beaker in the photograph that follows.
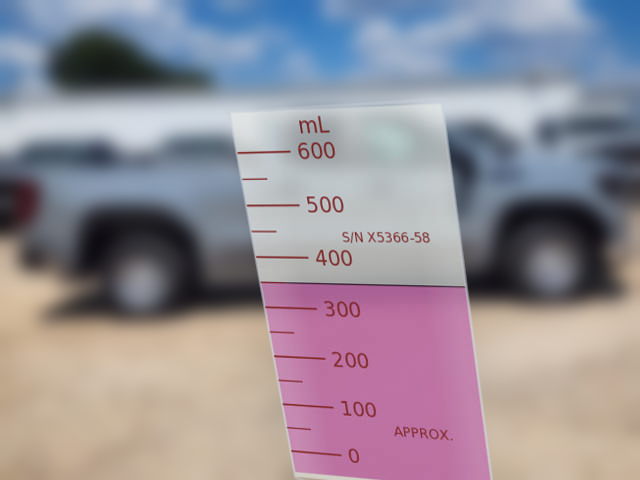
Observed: 350 mL
